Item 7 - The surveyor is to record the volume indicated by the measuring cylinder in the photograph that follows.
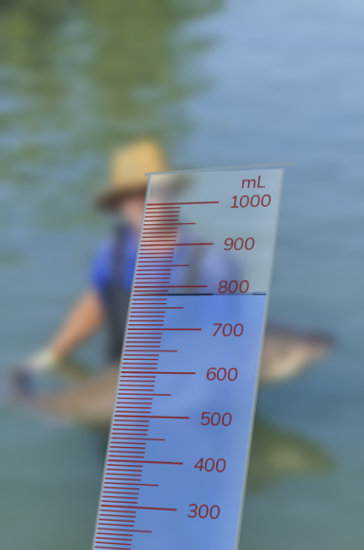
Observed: 780 mL
